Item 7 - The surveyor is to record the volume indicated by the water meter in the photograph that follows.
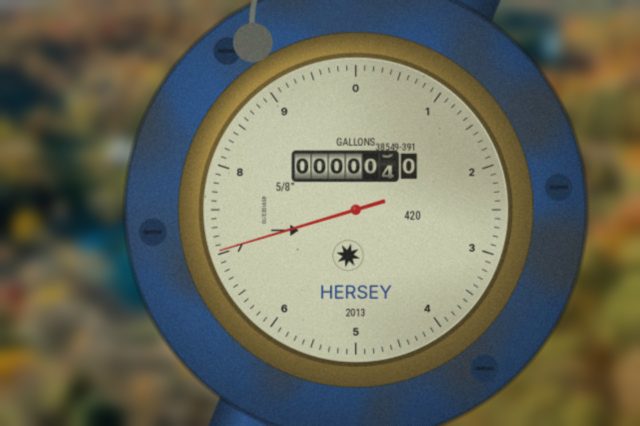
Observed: 37.0 gal
